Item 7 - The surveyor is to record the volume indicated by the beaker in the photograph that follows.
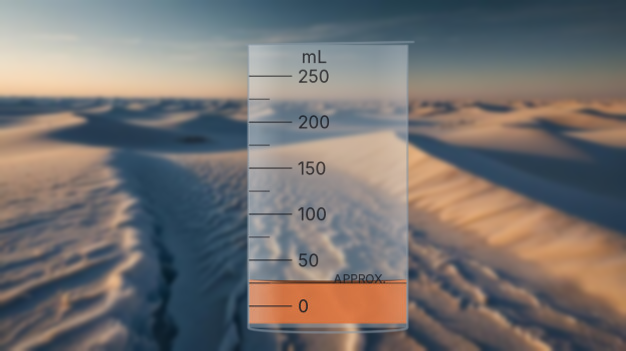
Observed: 25 mL
